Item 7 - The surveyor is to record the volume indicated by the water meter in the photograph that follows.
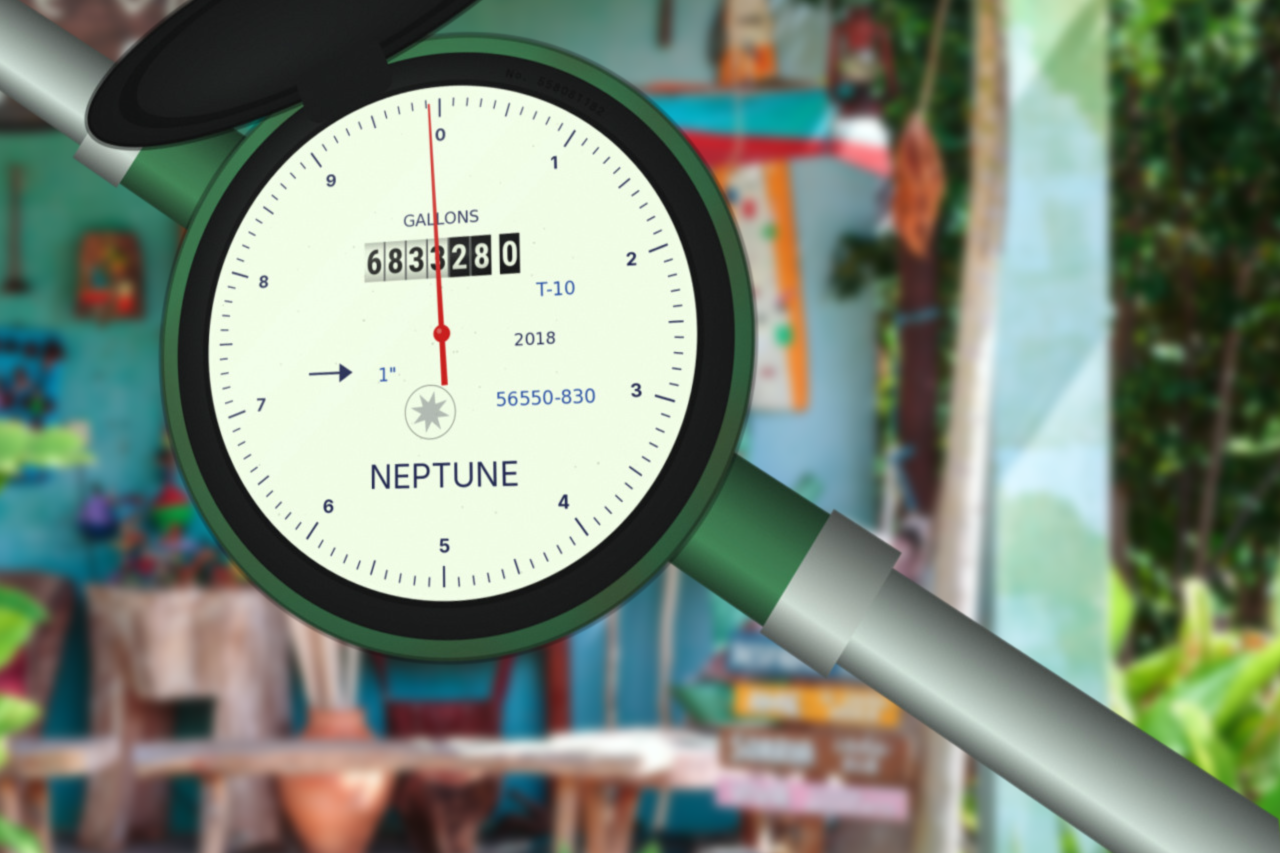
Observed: 6833279.9 gal
